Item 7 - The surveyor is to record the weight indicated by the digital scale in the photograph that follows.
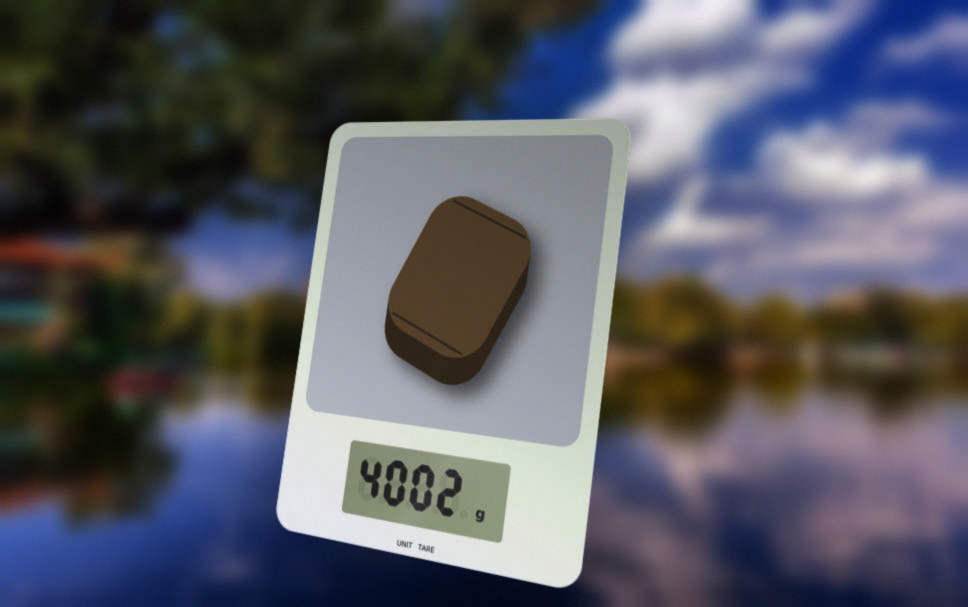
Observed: 4002 g
